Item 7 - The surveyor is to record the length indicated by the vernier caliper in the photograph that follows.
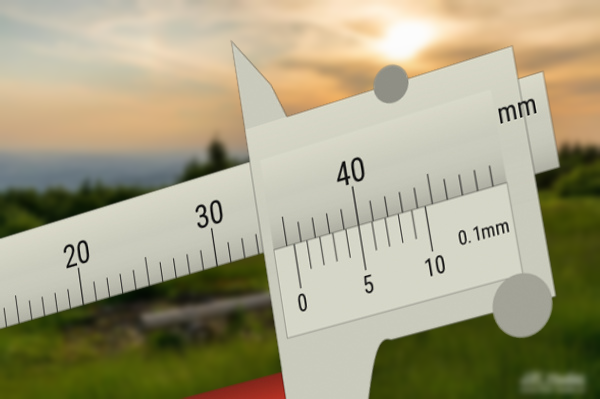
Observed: 35.5 mm
